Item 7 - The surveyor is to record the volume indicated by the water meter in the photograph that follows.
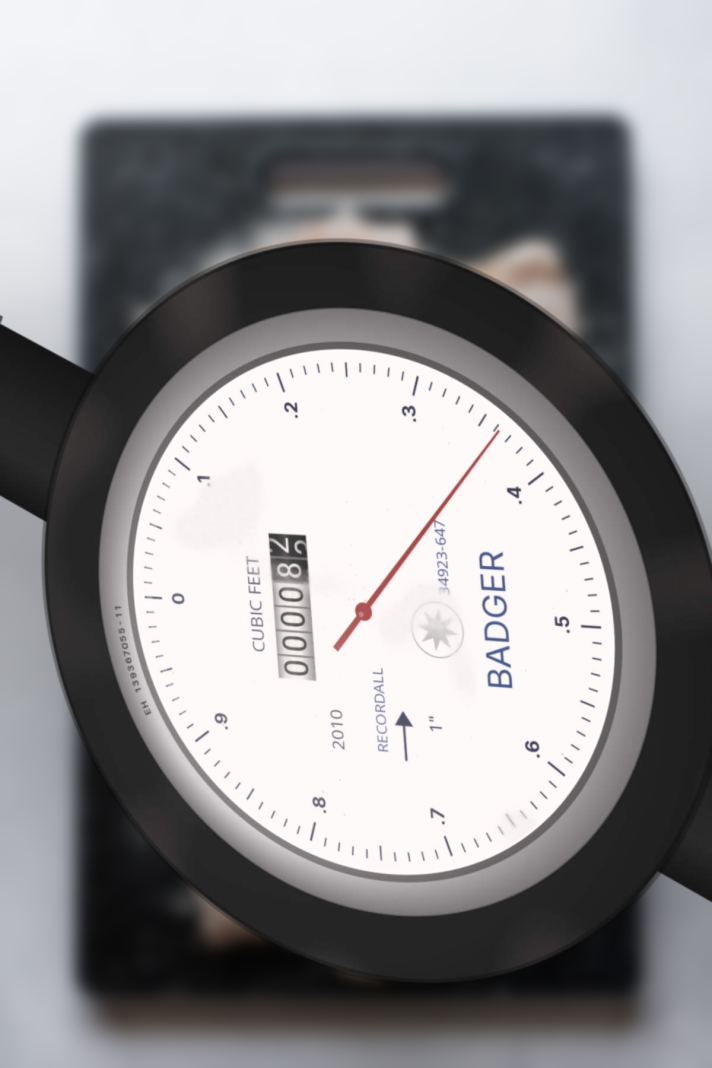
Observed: 82.36 ft³
